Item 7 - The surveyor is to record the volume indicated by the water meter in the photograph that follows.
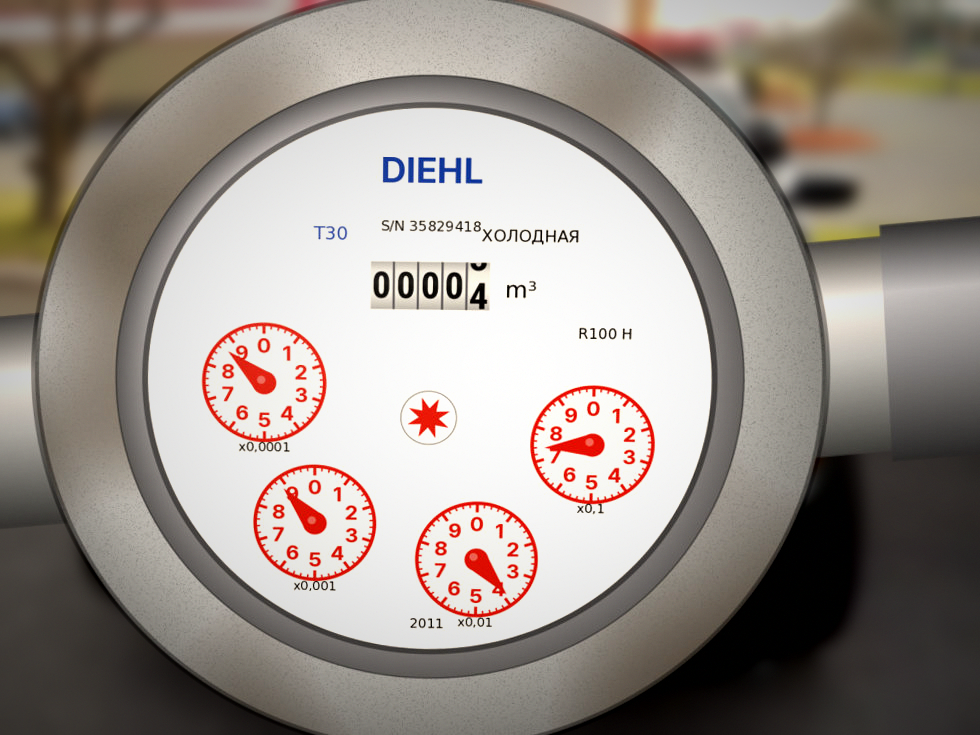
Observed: 3.7388 m³
